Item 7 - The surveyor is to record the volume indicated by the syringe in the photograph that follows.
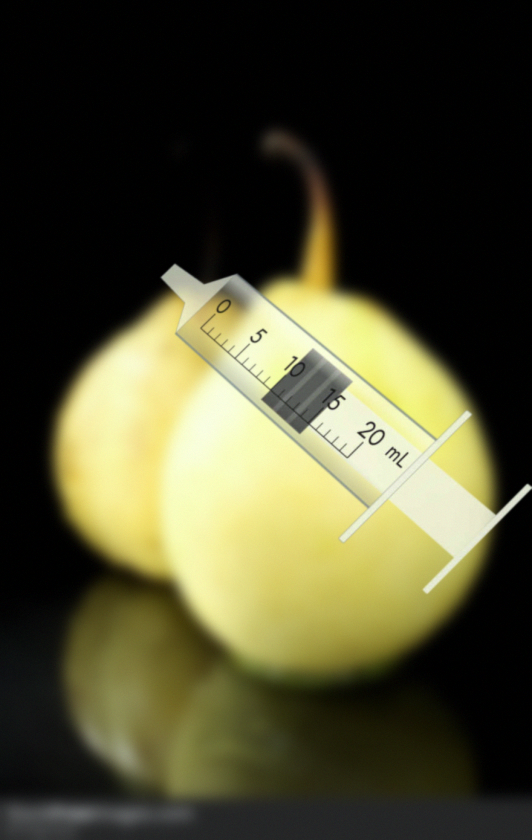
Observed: 10 mL
